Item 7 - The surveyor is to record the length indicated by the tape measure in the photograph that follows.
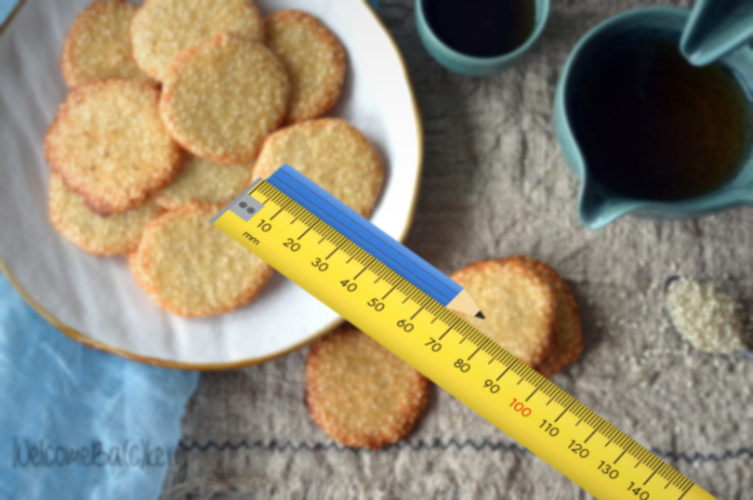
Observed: 75 mm
